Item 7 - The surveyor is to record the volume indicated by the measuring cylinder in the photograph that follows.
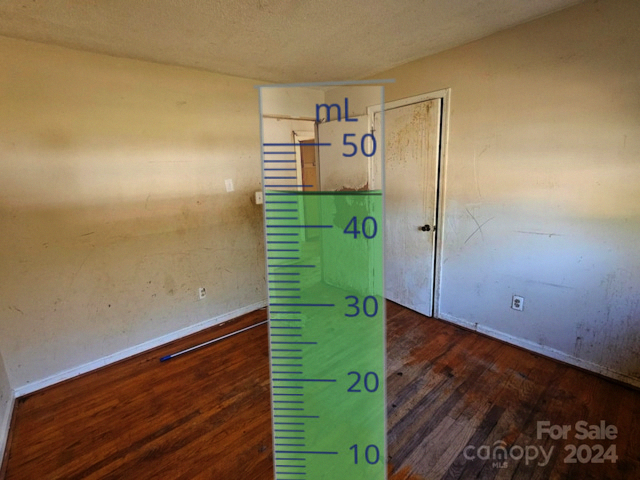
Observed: 44 mL
